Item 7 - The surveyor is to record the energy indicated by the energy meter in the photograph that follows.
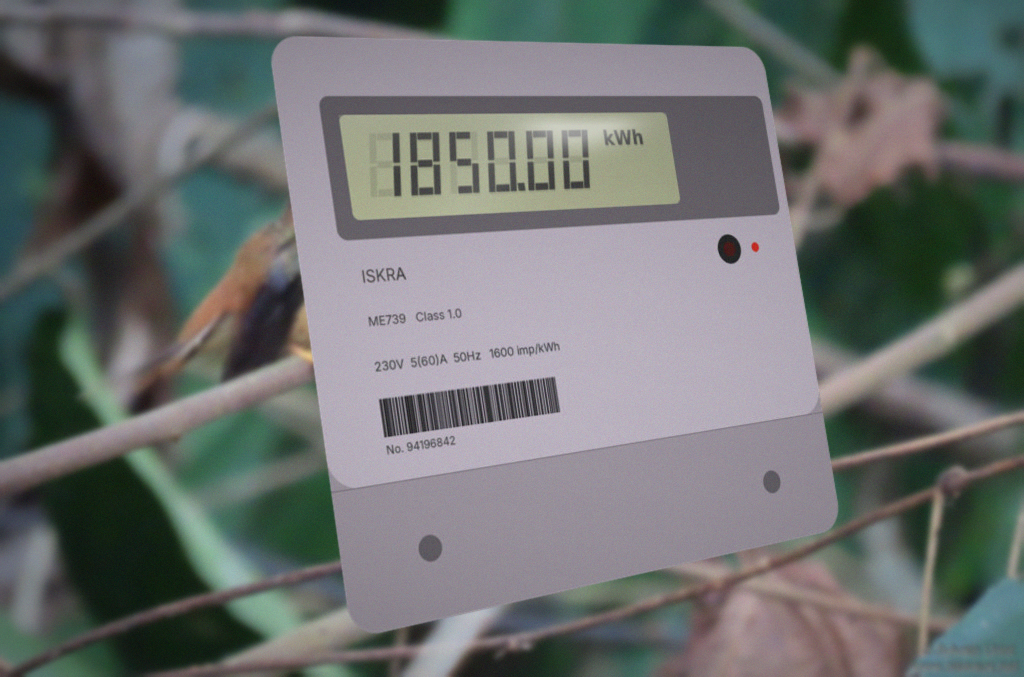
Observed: 1850.00 kWh
